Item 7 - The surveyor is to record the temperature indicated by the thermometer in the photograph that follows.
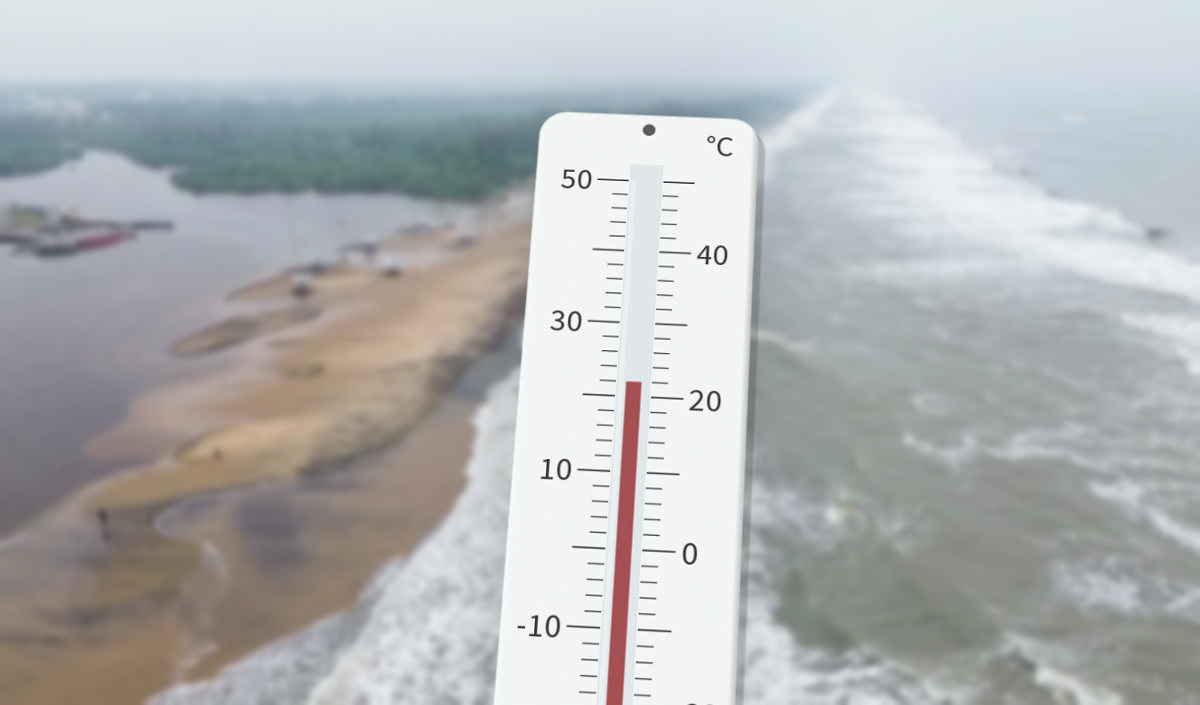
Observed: 22 °C
